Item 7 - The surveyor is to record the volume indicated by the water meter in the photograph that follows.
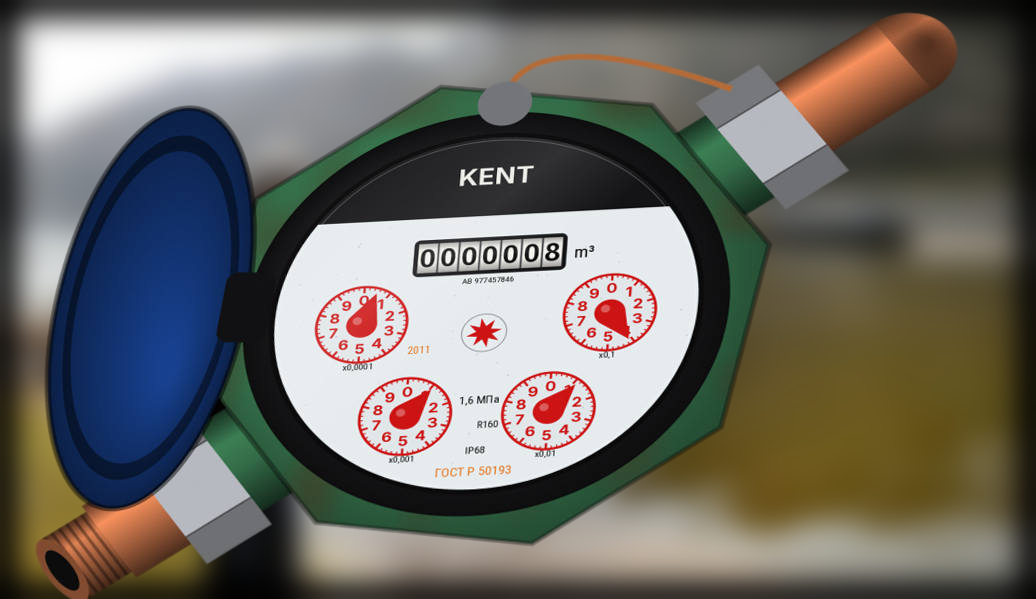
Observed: 8.4110 m³
